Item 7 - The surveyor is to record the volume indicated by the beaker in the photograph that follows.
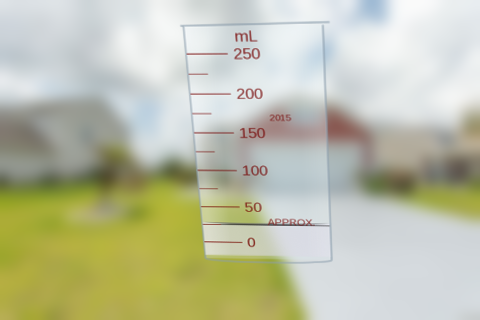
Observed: 25 mL
